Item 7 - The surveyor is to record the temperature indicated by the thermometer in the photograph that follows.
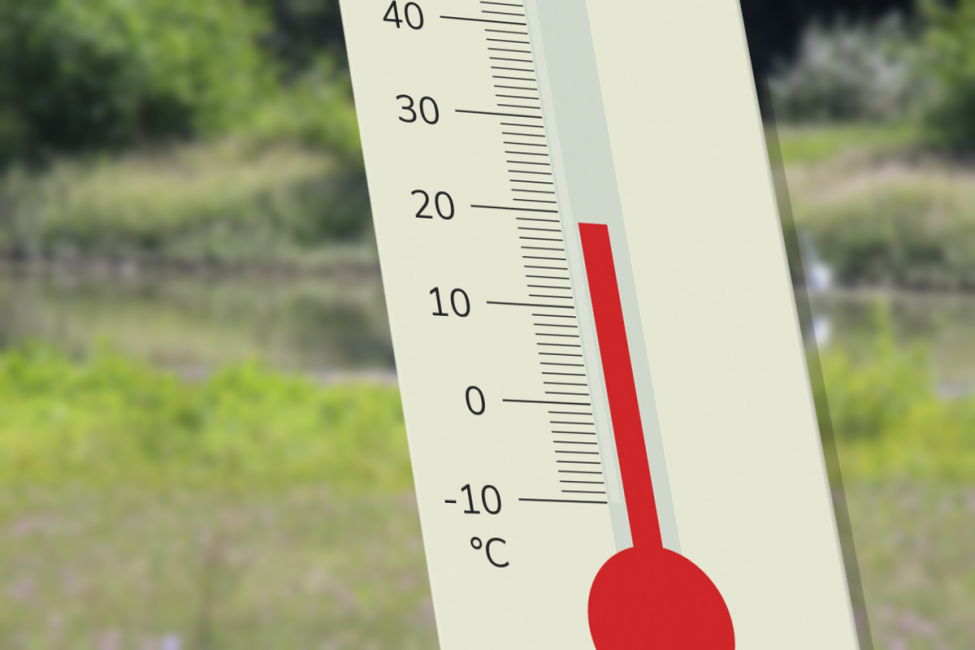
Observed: 19 °C
